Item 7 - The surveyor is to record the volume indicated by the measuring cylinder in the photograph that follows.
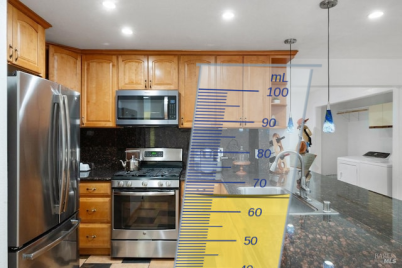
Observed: 65 mL
